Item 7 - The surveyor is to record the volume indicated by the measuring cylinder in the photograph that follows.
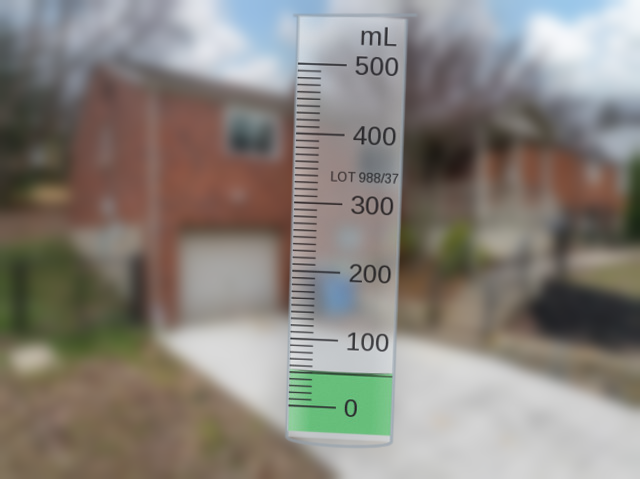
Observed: 50 mL
